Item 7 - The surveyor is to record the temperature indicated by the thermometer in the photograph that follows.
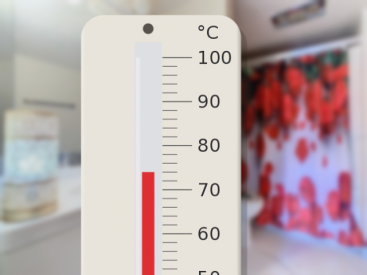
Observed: 74 °C
